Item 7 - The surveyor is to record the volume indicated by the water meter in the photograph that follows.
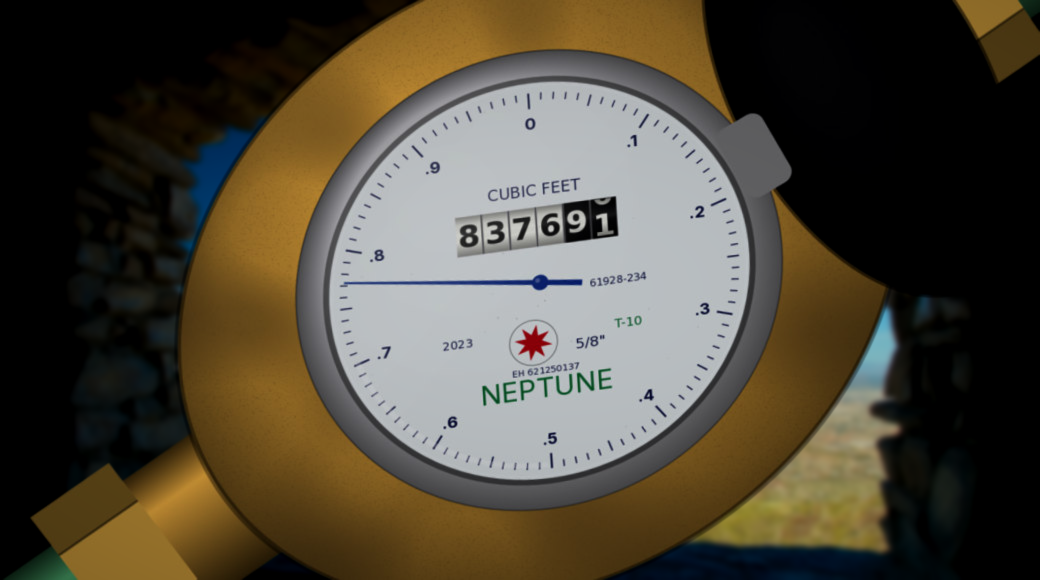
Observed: 837690.77 ft³
